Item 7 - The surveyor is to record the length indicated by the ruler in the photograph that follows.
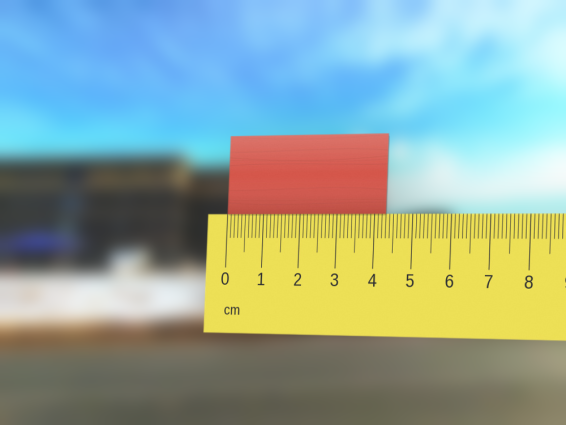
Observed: 4.3 cm
